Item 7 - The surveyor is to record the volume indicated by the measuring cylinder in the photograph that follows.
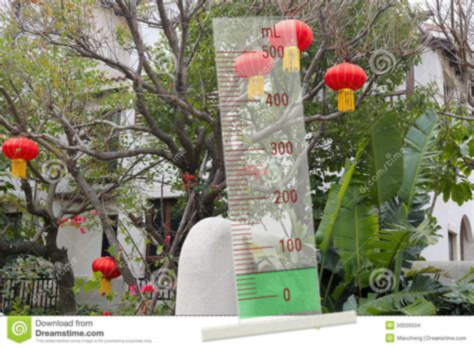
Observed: 50 mL
